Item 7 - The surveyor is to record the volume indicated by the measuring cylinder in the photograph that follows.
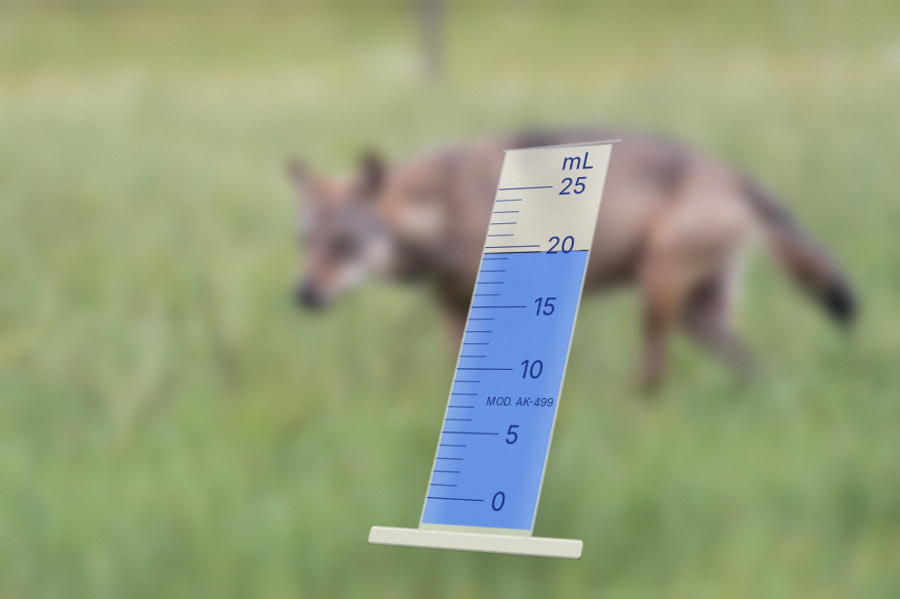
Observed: 19.5 mL
